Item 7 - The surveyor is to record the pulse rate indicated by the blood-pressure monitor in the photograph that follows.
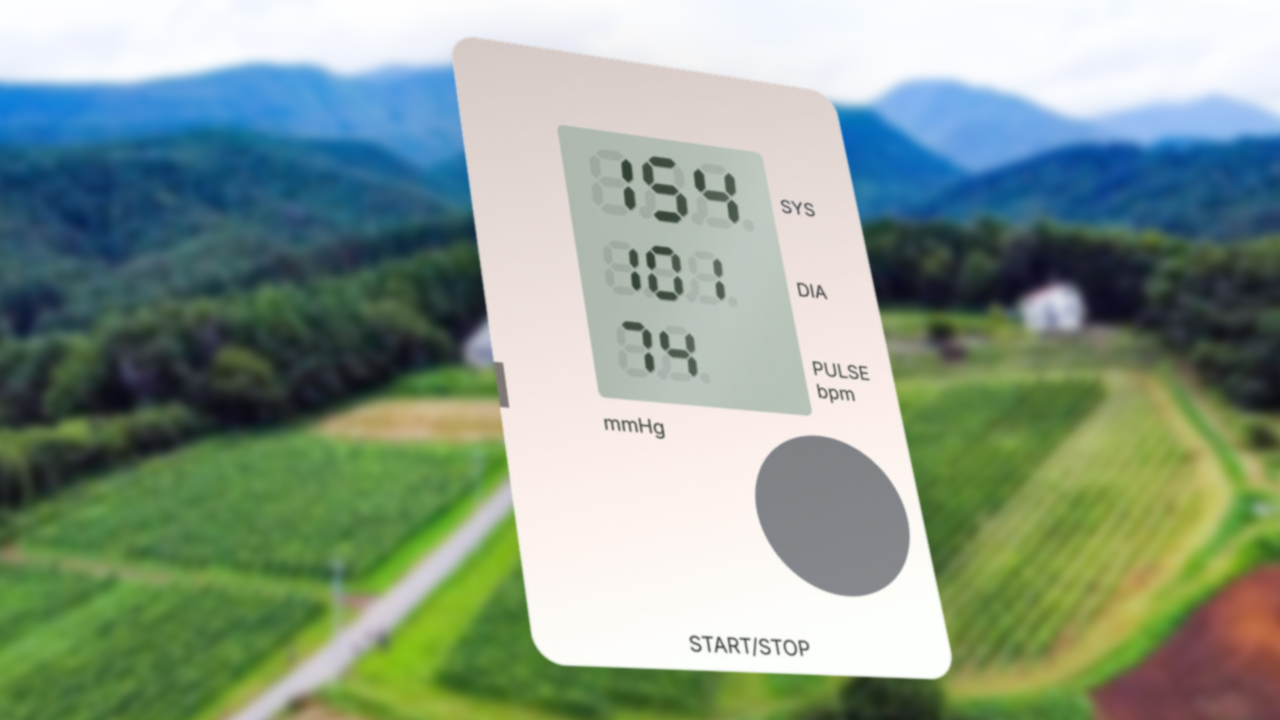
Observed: 74 bpm
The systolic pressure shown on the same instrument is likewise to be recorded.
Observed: 154 mmHg
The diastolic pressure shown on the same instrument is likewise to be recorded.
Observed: 101 mmHg
